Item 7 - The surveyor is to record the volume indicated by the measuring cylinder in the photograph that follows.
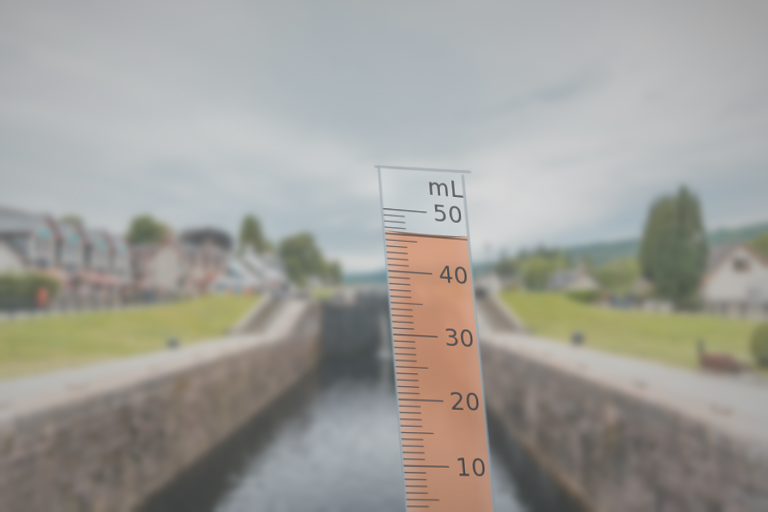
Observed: 46 mL
